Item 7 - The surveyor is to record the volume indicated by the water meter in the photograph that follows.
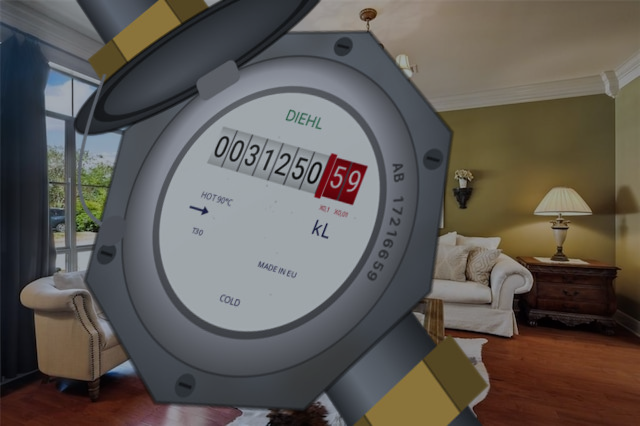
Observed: 31250.59 kL
